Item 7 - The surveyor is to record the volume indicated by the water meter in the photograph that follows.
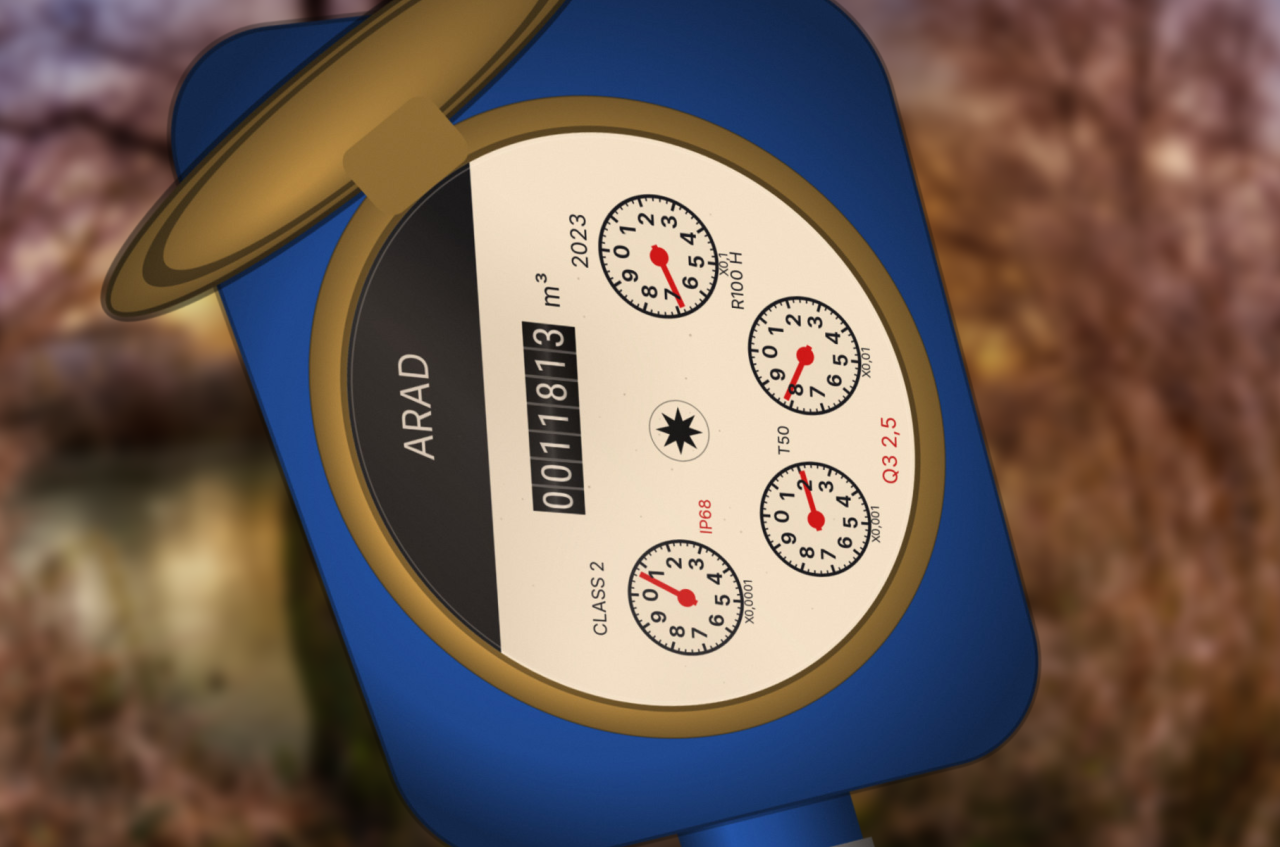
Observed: 11813.6820 m³
